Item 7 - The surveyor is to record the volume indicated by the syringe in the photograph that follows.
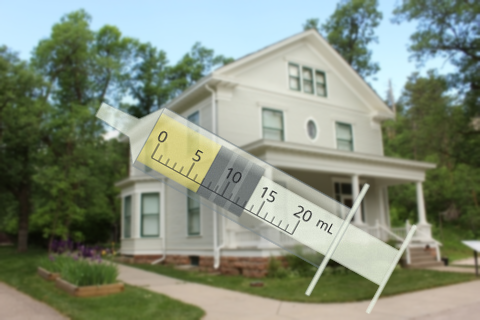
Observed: 7 mL
